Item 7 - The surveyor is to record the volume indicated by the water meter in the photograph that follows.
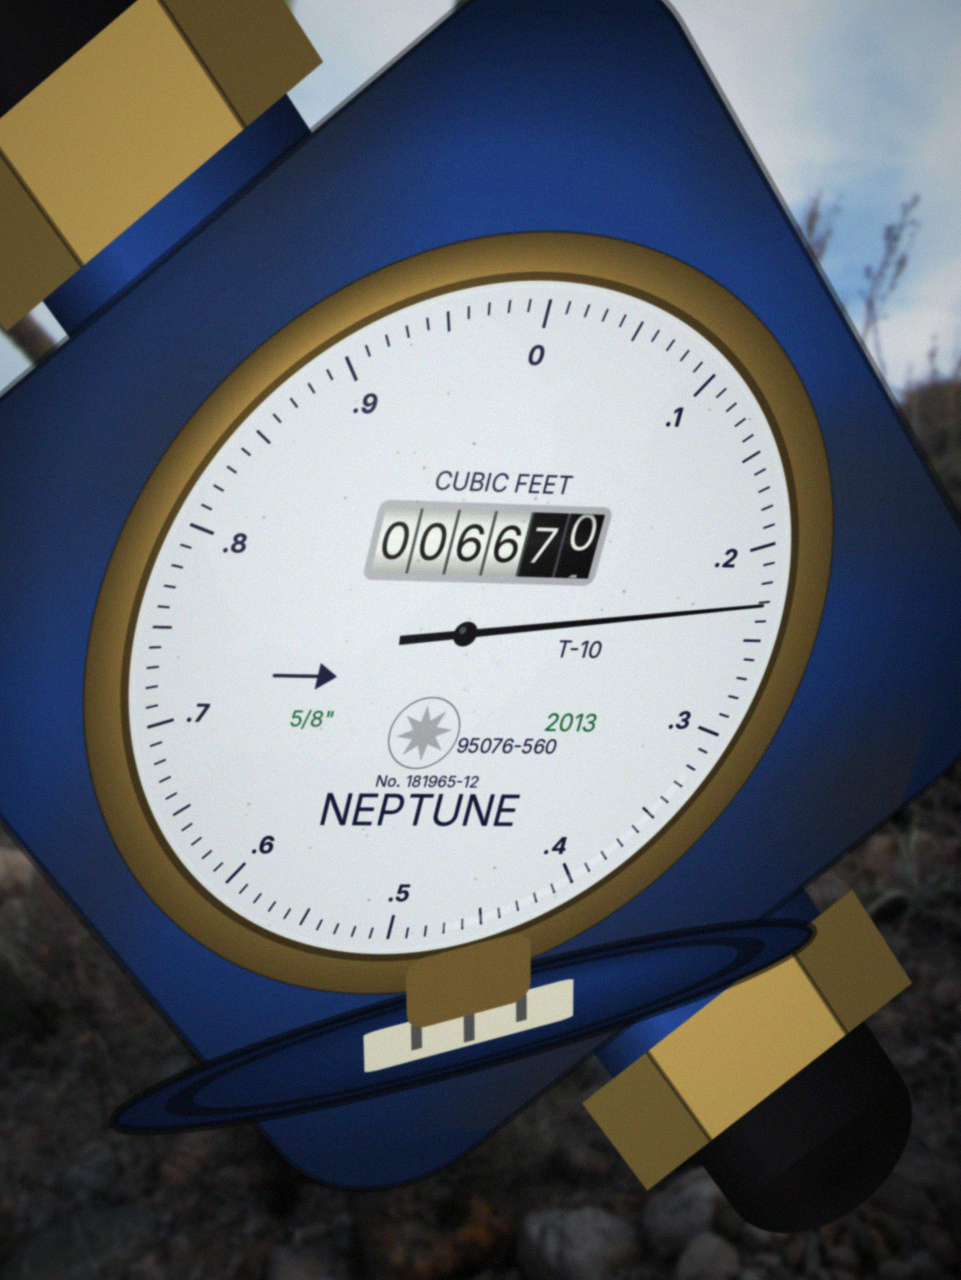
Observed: 6670.23 ft³
